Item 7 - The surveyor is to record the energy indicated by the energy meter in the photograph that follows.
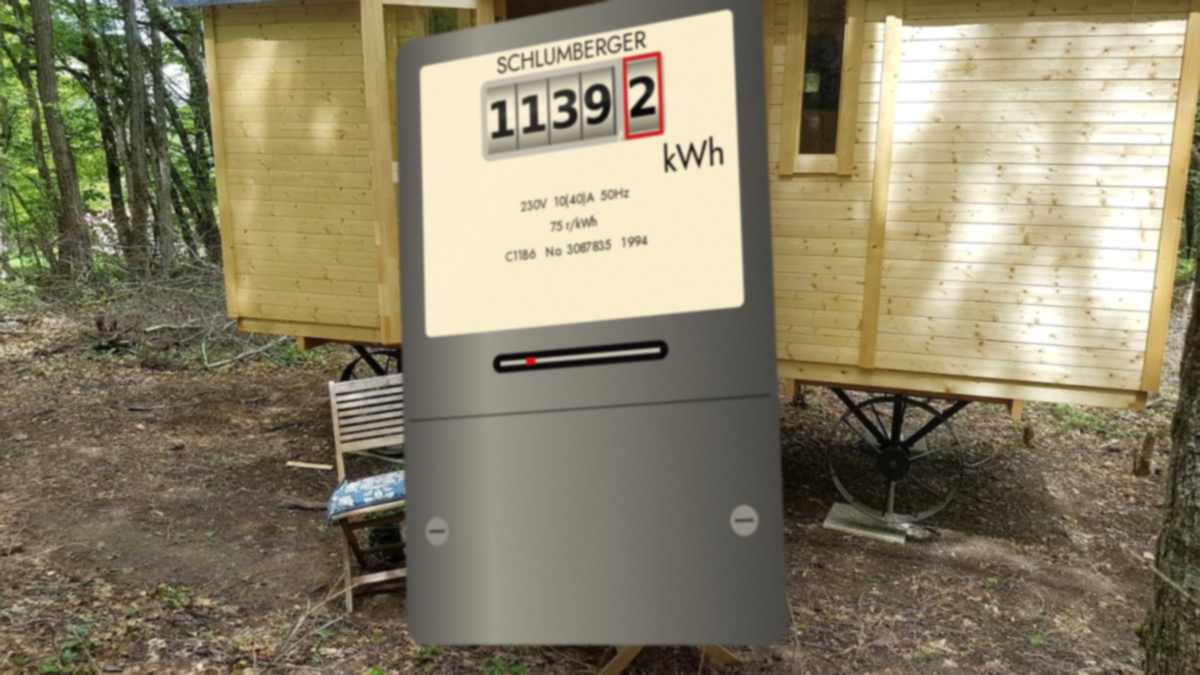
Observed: 1139.2 kWh
